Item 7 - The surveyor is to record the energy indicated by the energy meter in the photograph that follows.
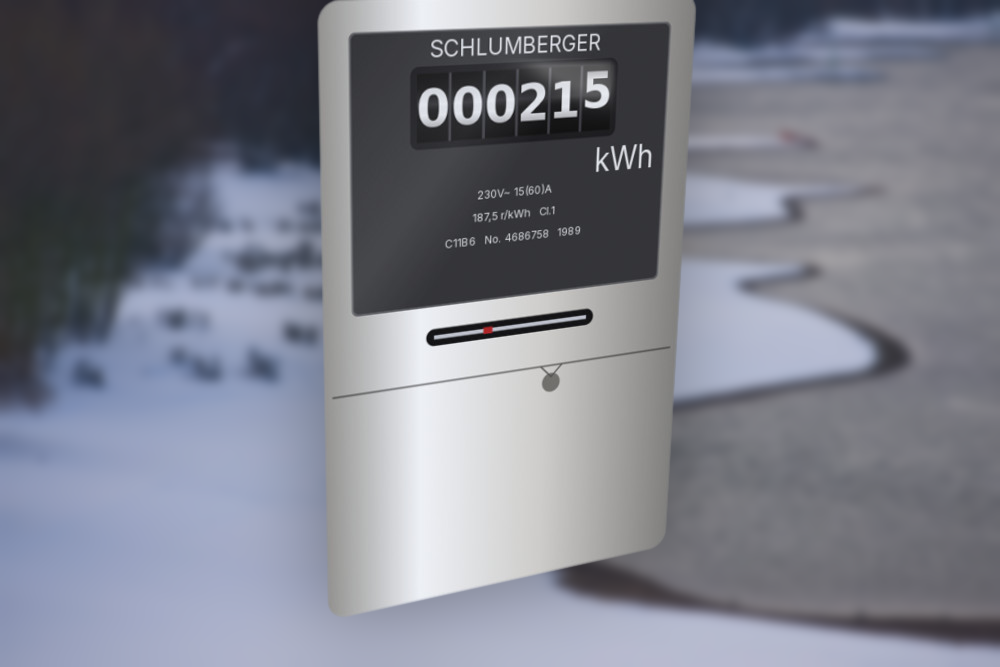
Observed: 215 kWh
